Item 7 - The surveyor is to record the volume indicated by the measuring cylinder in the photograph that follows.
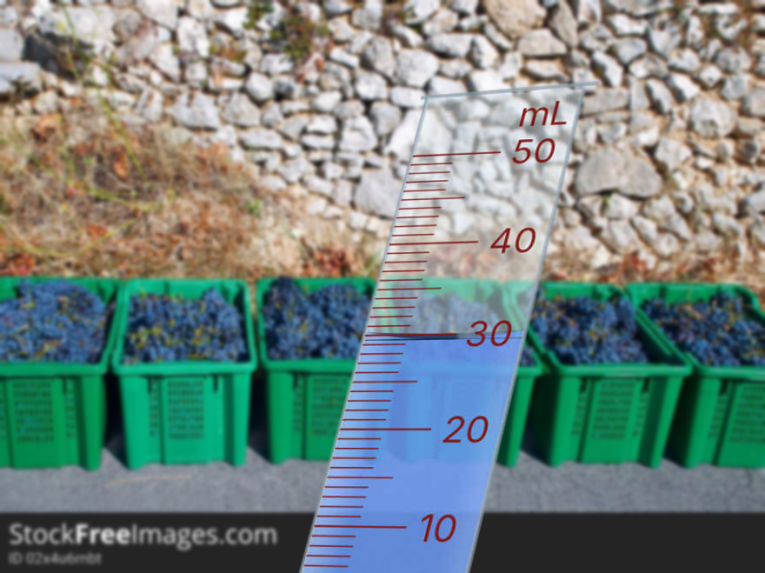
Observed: 29.5 mL
